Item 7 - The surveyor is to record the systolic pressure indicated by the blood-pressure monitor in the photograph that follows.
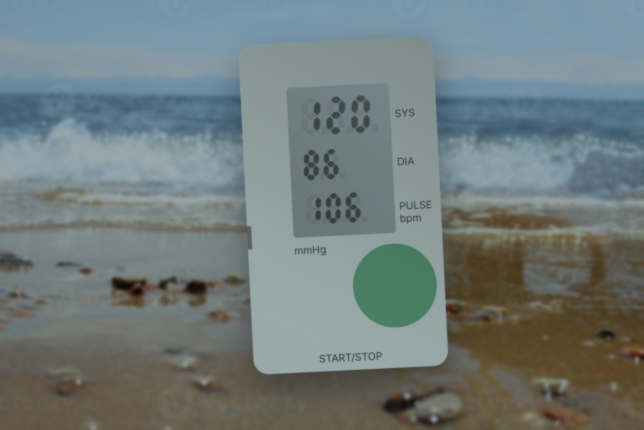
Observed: 120 mmHg
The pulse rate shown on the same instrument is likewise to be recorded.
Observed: 106 bpm
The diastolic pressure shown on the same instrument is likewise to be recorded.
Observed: 86 mmHg
